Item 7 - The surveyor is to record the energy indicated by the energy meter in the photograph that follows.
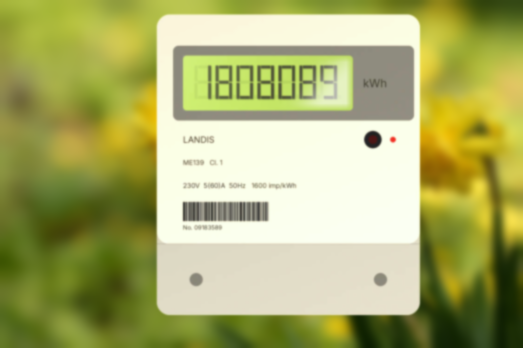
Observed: 1808089 kWh
